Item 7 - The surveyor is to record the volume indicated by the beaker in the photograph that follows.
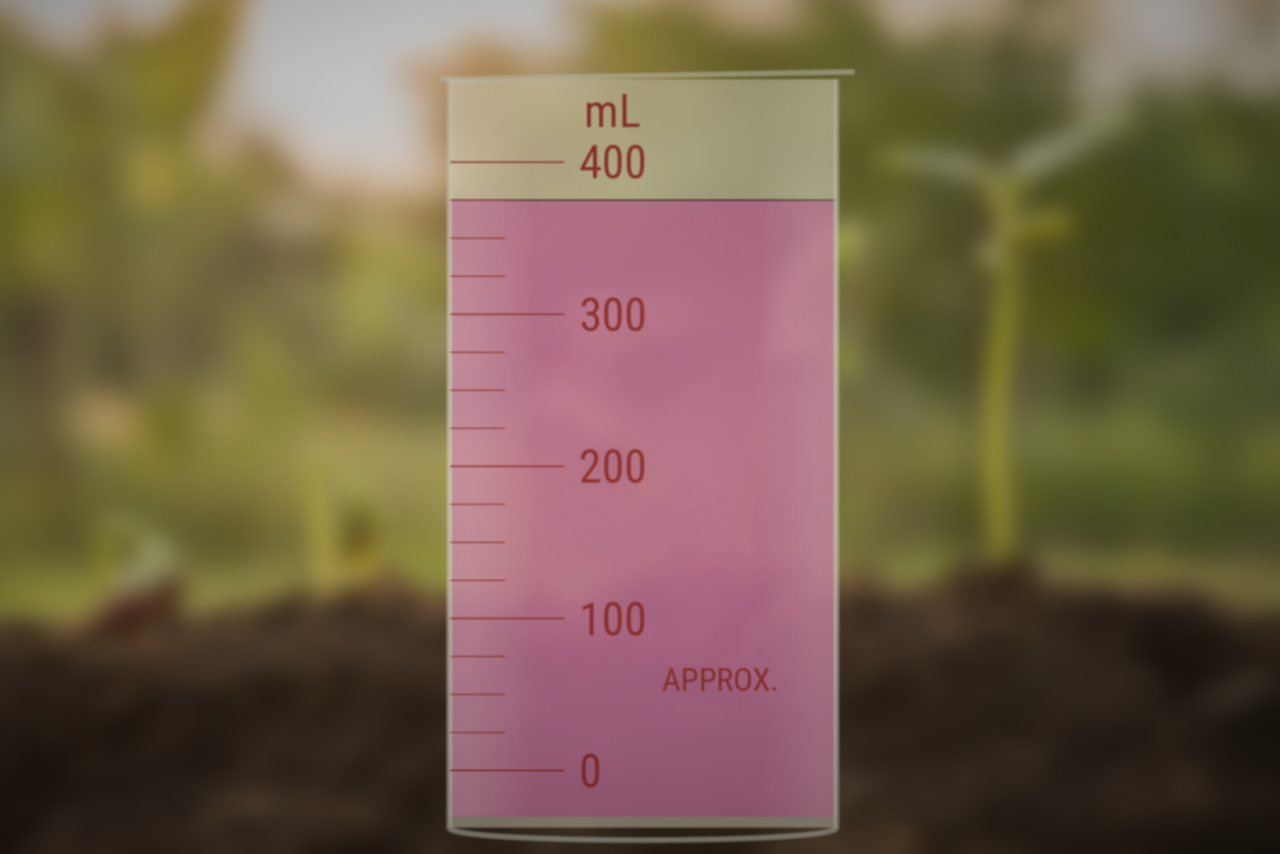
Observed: 375 mL
